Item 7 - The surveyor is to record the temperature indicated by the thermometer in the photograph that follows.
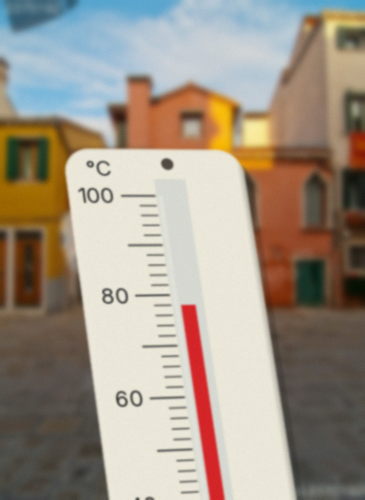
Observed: 78 °C
